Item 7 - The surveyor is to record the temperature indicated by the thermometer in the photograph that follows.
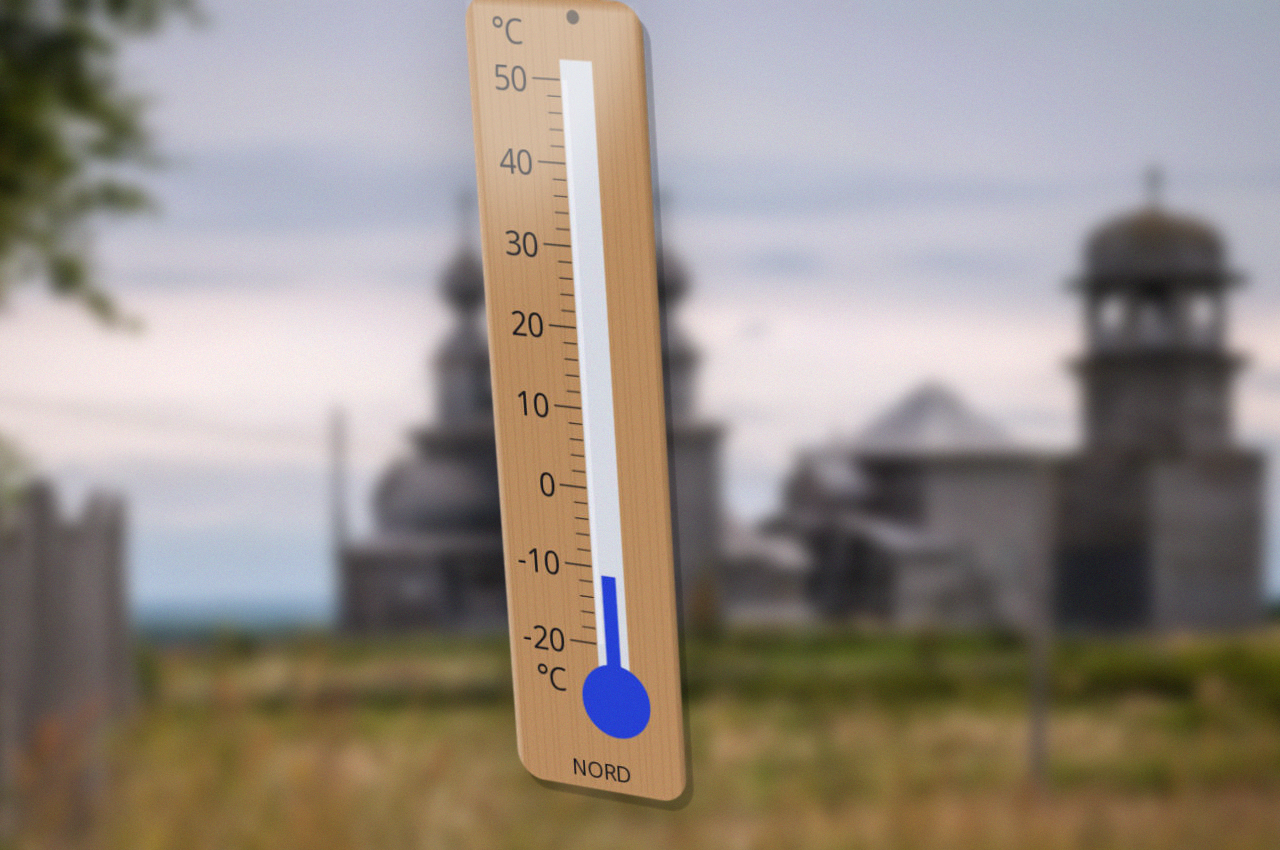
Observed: -11 °C
